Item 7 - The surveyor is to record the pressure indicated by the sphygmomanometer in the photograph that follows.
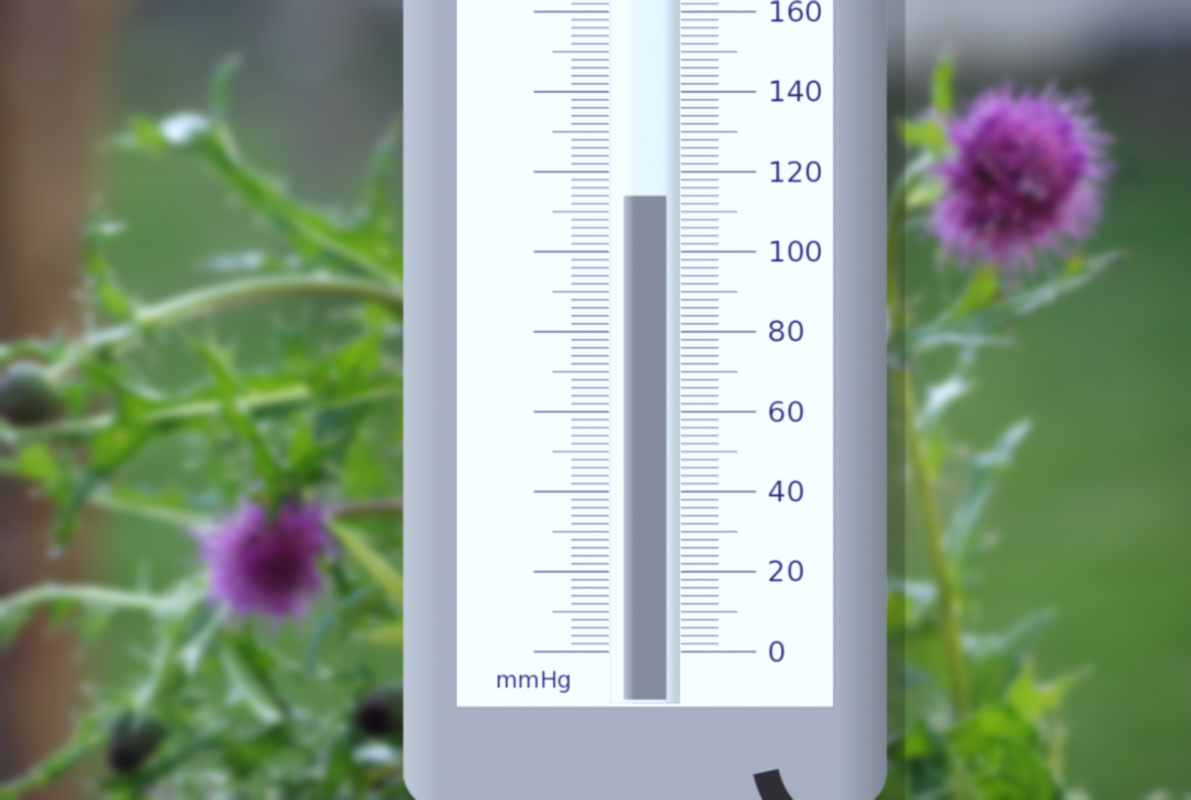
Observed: 114 mmHg
